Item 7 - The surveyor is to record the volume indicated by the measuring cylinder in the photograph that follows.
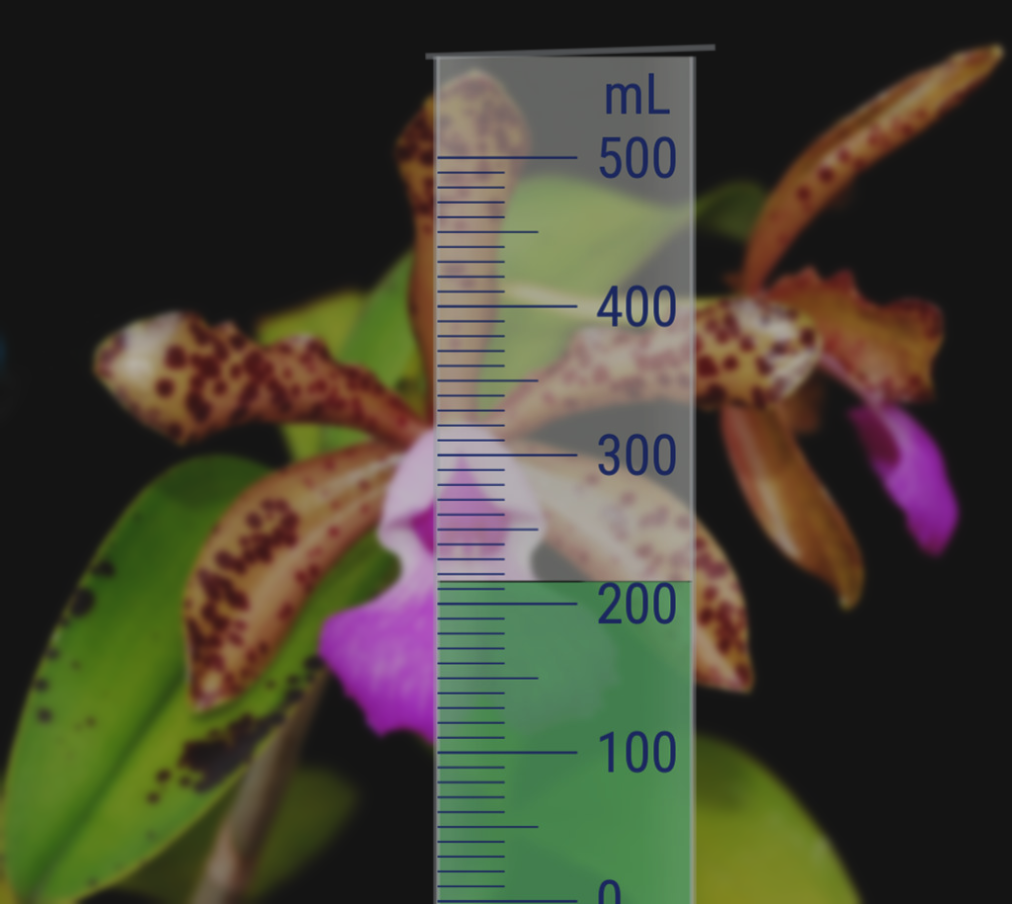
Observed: 215 mL
